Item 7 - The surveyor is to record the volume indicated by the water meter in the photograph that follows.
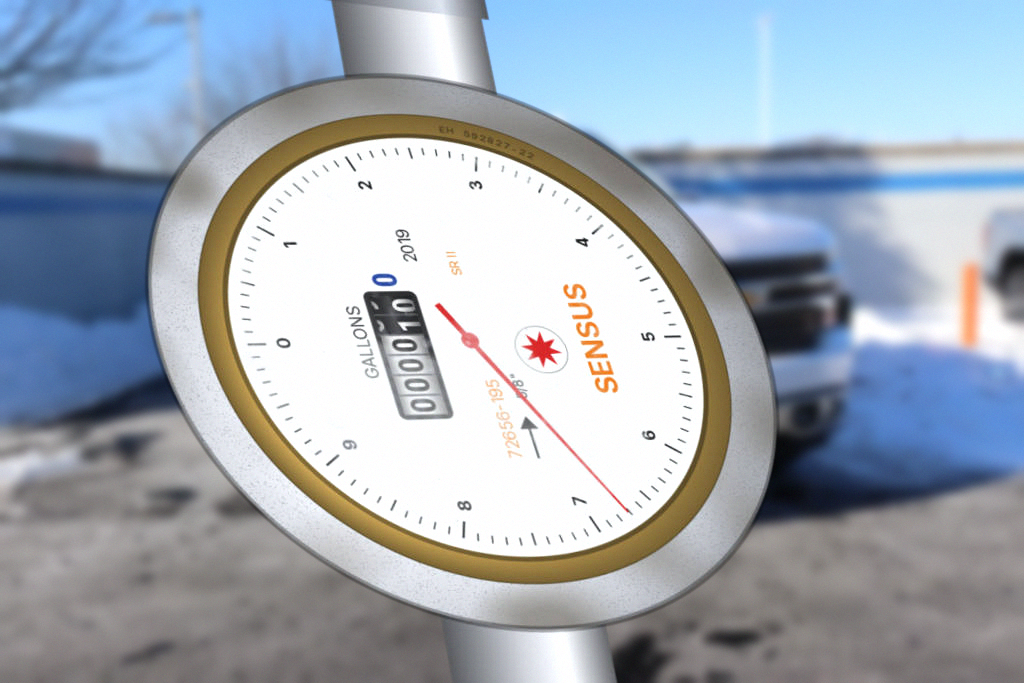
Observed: 96.7 gal
